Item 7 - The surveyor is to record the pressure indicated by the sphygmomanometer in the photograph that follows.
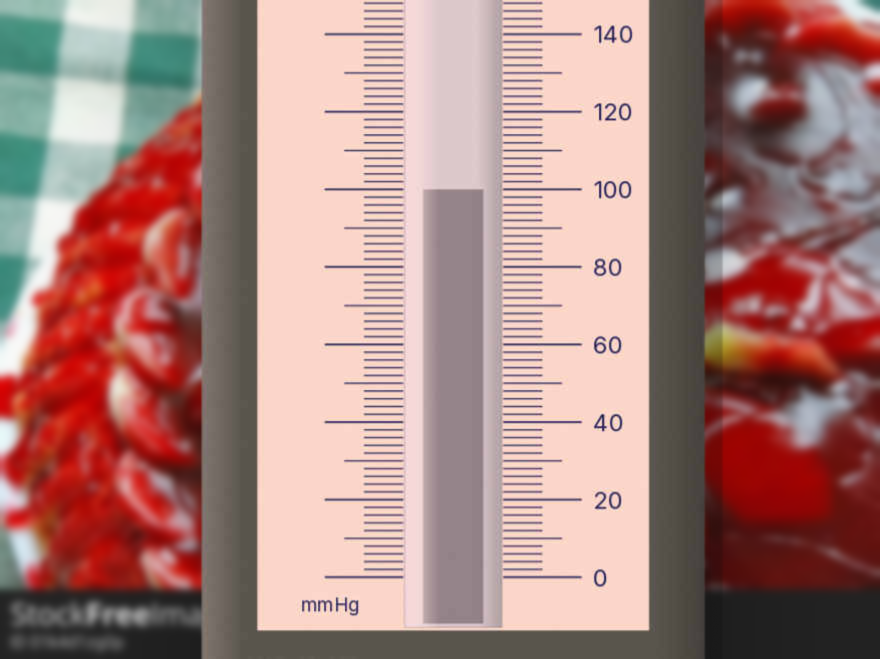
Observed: 100 mmHg
